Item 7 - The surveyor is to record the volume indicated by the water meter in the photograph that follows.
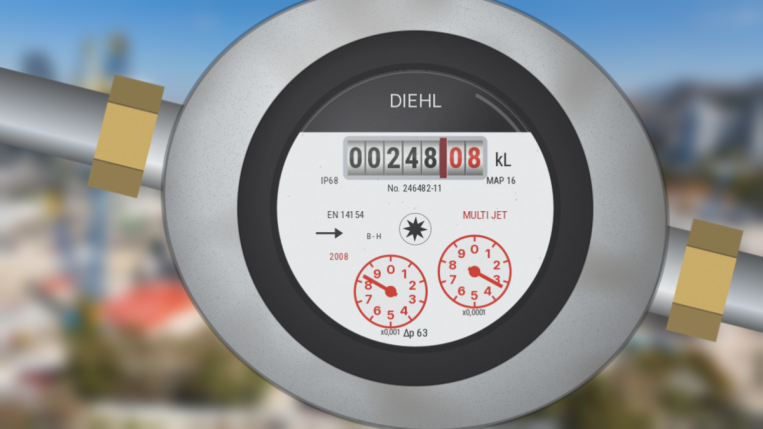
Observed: 248.0883 kL
